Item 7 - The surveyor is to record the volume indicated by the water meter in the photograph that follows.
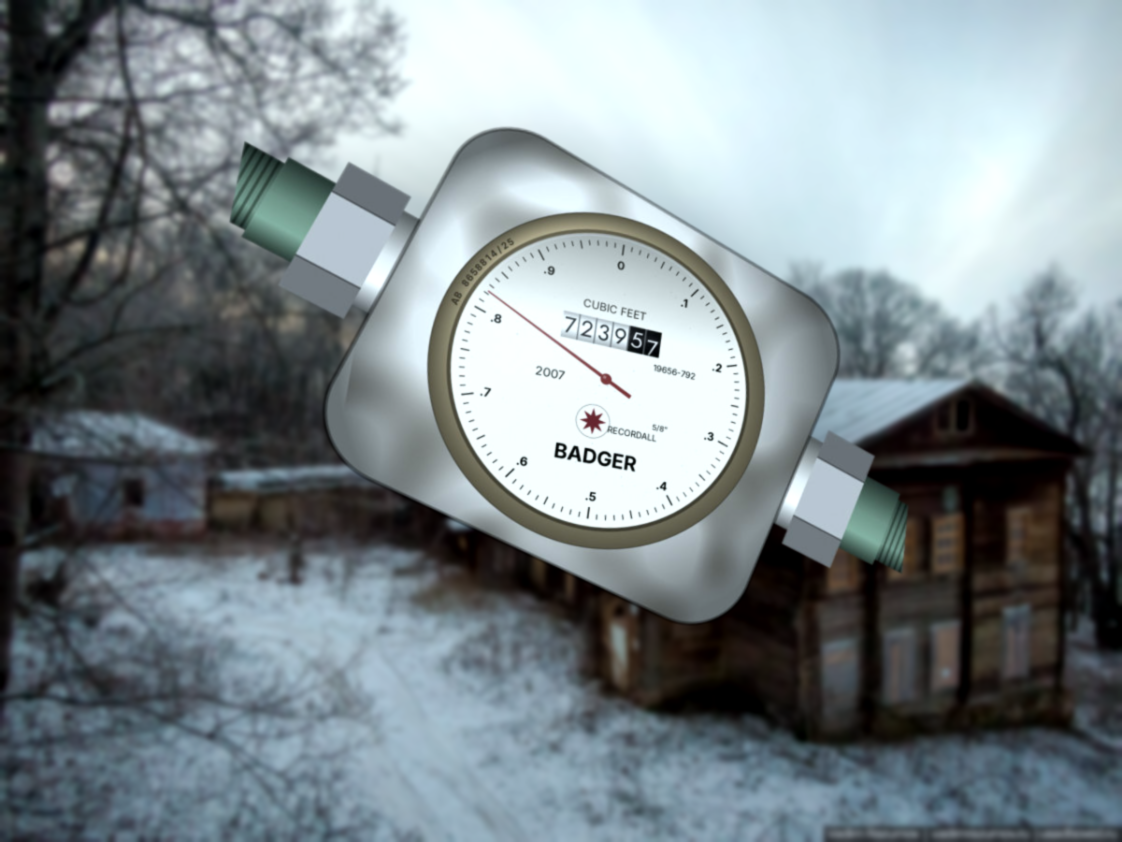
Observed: 723956.82 ft³
